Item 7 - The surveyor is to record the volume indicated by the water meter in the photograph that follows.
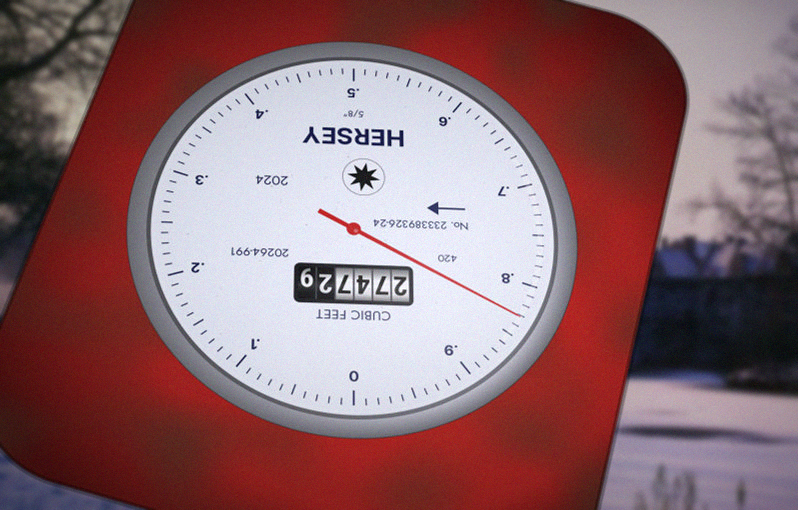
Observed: 274728.83 ft³
